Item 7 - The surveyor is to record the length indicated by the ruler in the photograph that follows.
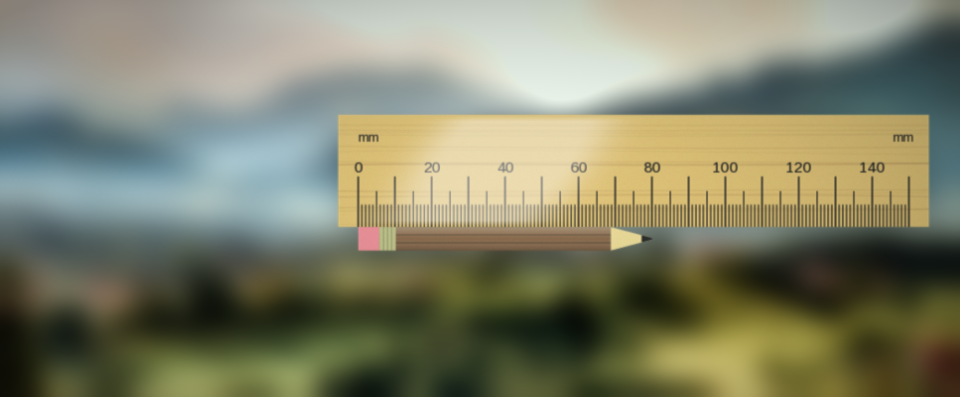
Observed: 80 mm
